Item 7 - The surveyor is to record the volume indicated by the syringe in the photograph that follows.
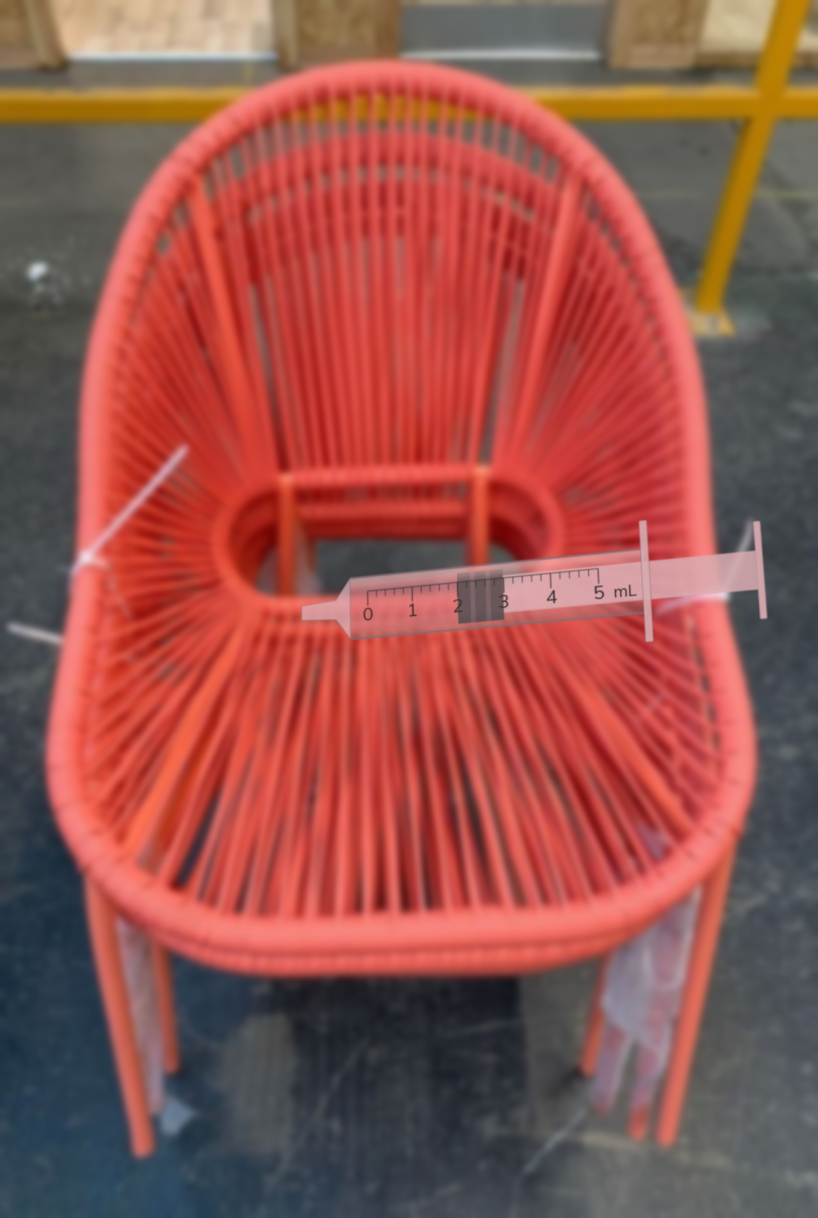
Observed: 2 mL
